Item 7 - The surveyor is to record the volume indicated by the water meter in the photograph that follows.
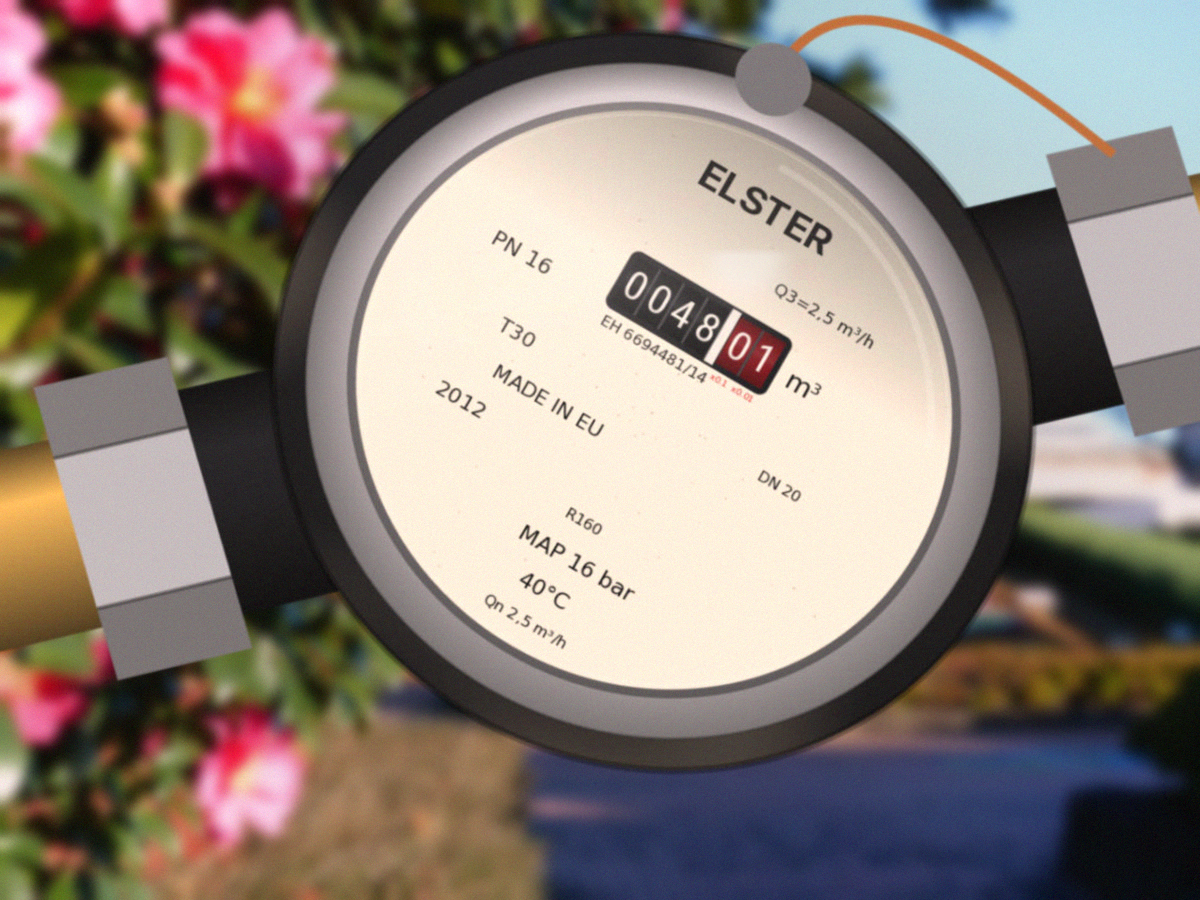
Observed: 48.01 m³
